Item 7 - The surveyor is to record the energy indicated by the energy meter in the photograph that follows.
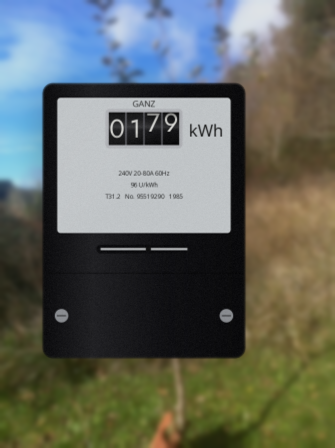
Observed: 179 kWh
